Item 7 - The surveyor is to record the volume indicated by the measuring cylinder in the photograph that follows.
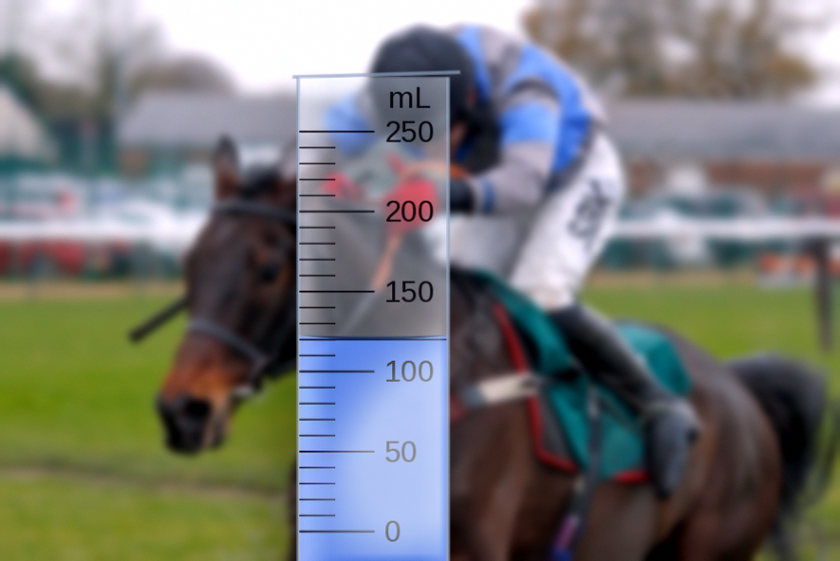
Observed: 120 mL
